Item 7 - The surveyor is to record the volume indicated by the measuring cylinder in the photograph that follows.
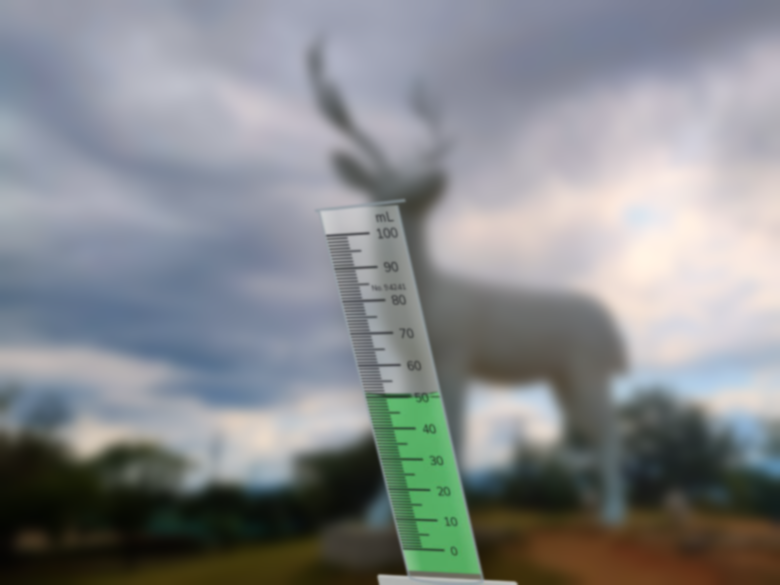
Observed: 50 mL
